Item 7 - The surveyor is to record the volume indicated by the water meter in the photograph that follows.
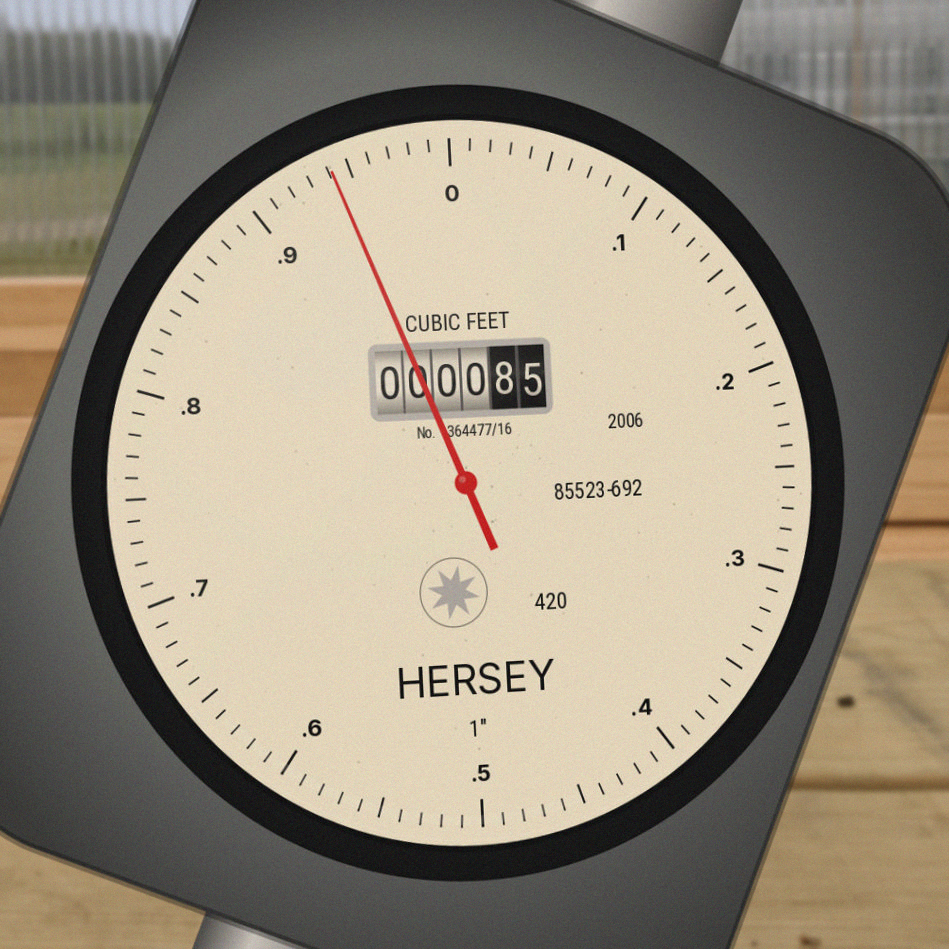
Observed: 84.94 ft³
